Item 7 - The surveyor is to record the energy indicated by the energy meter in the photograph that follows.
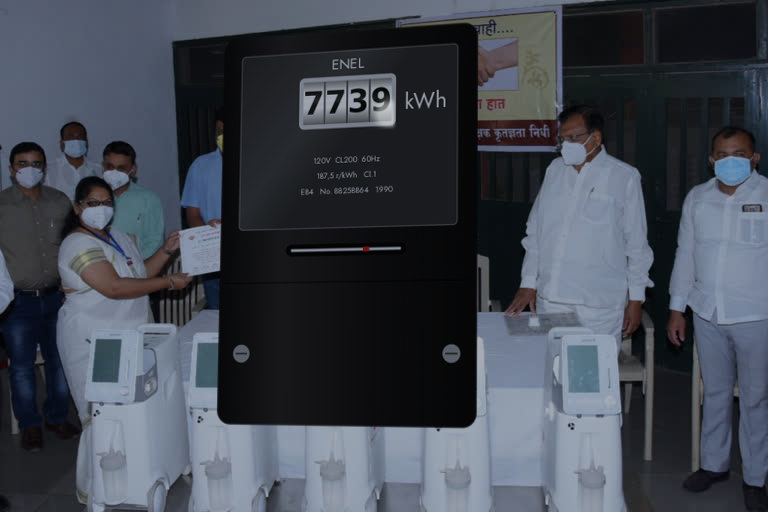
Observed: 7739 kWh
